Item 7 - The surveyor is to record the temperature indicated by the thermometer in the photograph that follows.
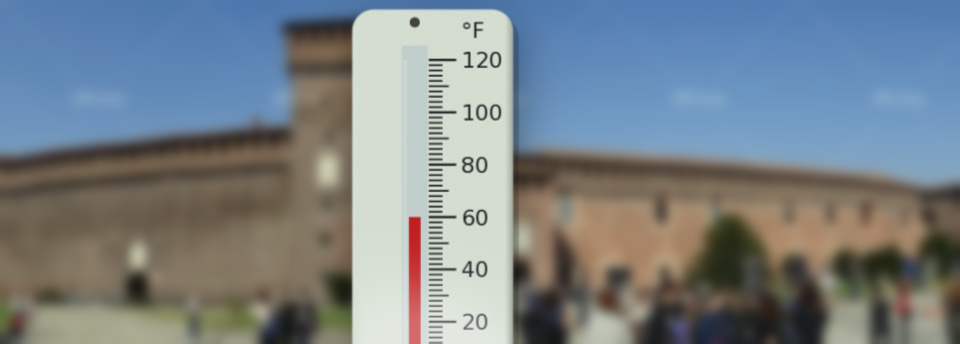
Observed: 60 °F
